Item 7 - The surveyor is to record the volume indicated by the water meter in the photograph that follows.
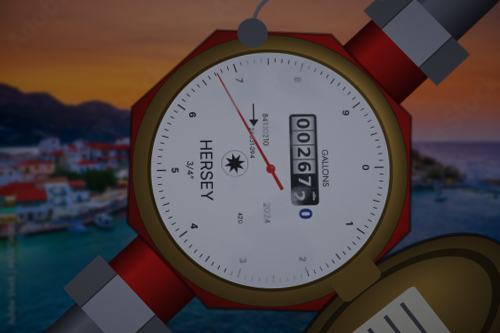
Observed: 26716.7 gal
